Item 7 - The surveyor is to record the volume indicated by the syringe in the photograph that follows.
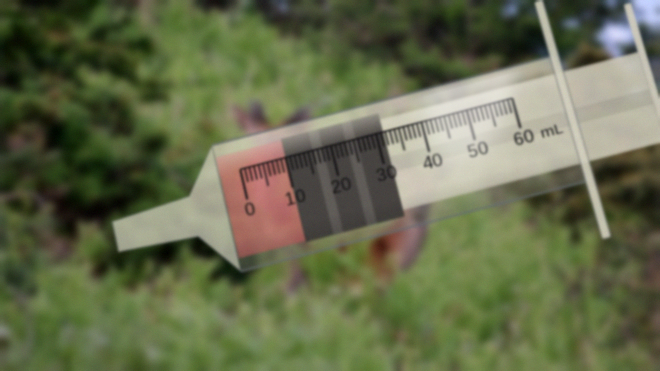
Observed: 10 mL
